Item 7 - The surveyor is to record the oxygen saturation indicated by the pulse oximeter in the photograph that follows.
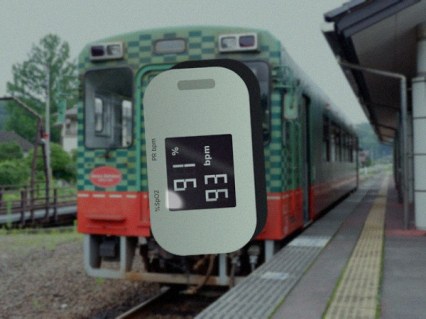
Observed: 91 %
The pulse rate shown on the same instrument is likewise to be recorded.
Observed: 93 bpm
